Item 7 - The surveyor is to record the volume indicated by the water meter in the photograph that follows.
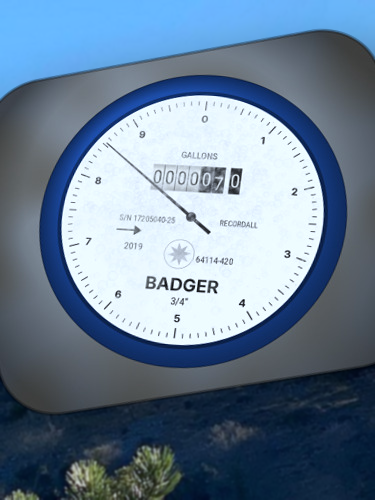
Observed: 68.5 gal
